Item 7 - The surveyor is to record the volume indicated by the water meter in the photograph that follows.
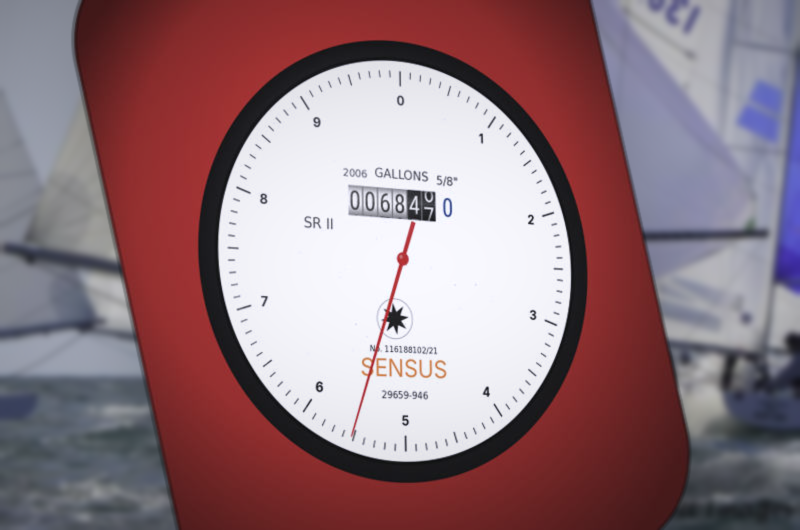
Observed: 68465.5 gal
